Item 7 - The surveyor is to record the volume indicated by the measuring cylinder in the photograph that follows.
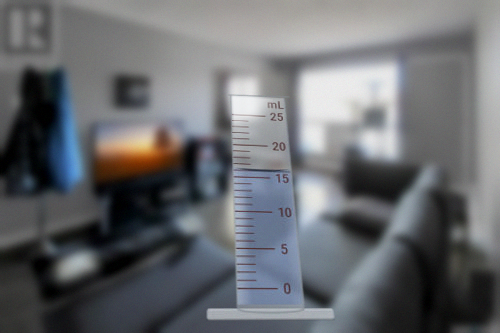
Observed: 16 mL
